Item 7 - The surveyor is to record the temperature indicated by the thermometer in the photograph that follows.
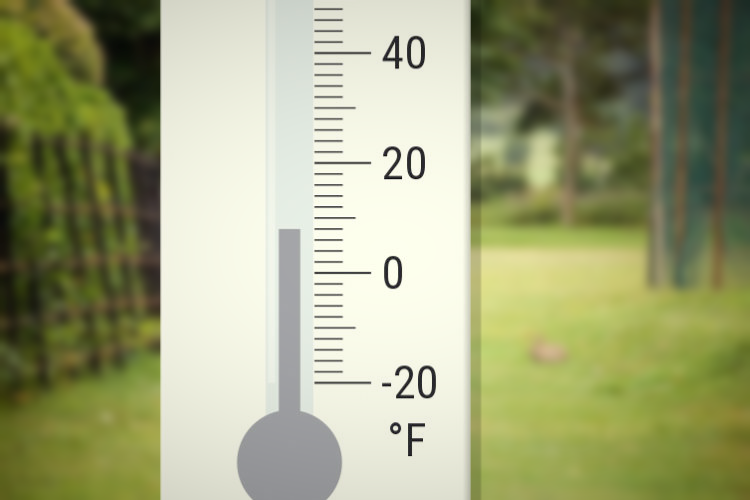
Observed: 8 °F
